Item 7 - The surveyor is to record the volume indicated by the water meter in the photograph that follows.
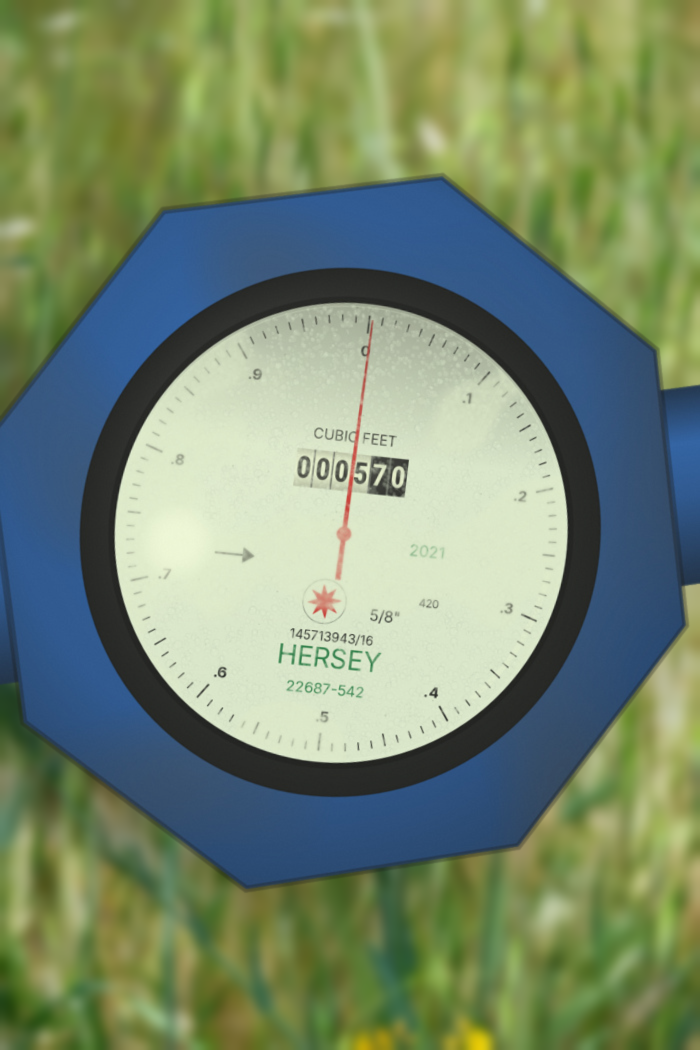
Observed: 570.00 ft³
